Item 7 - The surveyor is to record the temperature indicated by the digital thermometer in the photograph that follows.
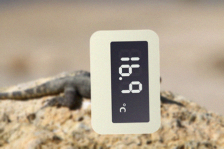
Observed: 16.9 °C
